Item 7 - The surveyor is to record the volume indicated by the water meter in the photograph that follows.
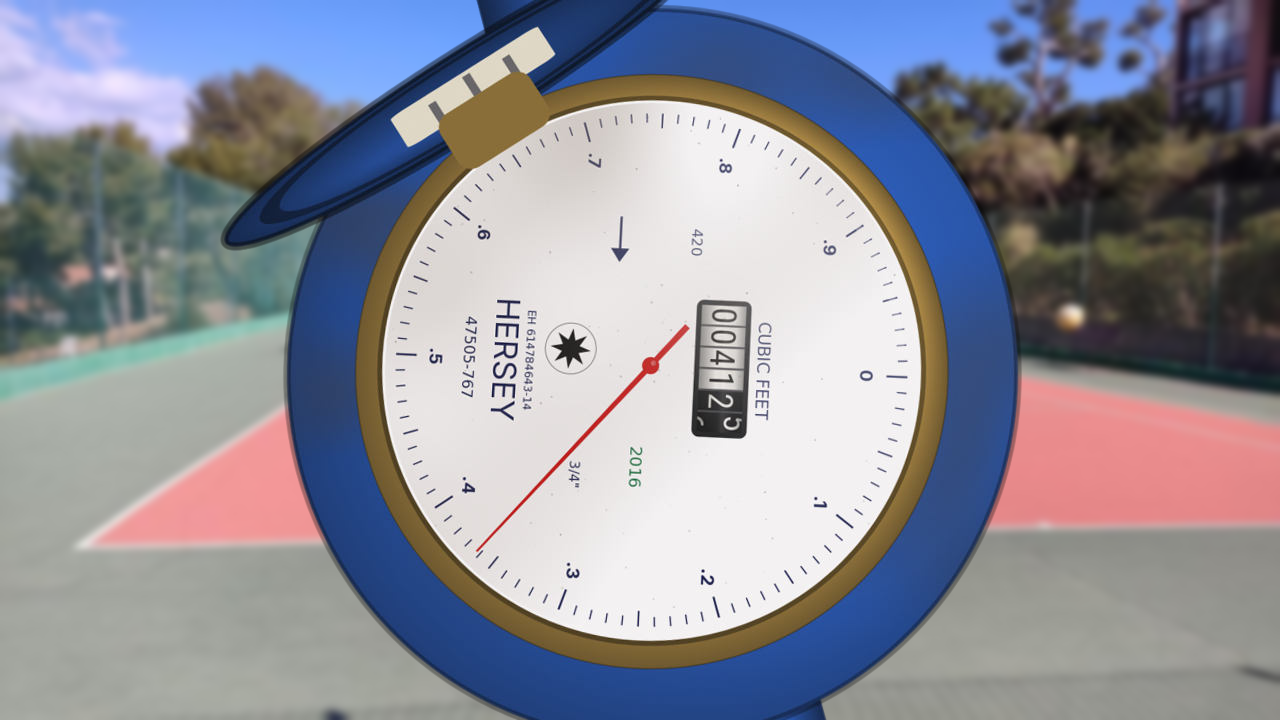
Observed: 4125.36 ft³
